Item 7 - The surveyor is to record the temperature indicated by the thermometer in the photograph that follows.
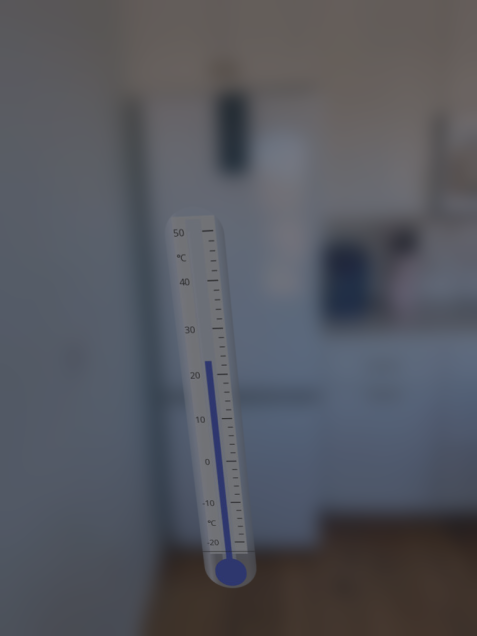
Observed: 23 °C
